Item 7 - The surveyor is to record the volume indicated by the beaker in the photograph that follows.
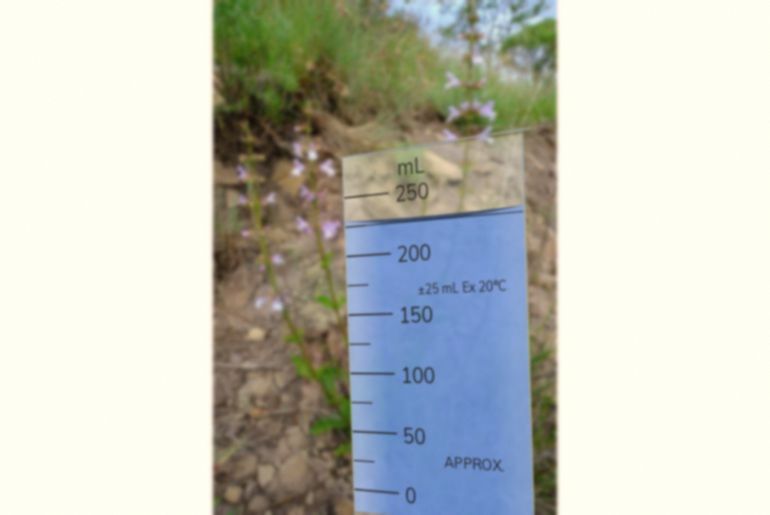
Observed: 225 mL
